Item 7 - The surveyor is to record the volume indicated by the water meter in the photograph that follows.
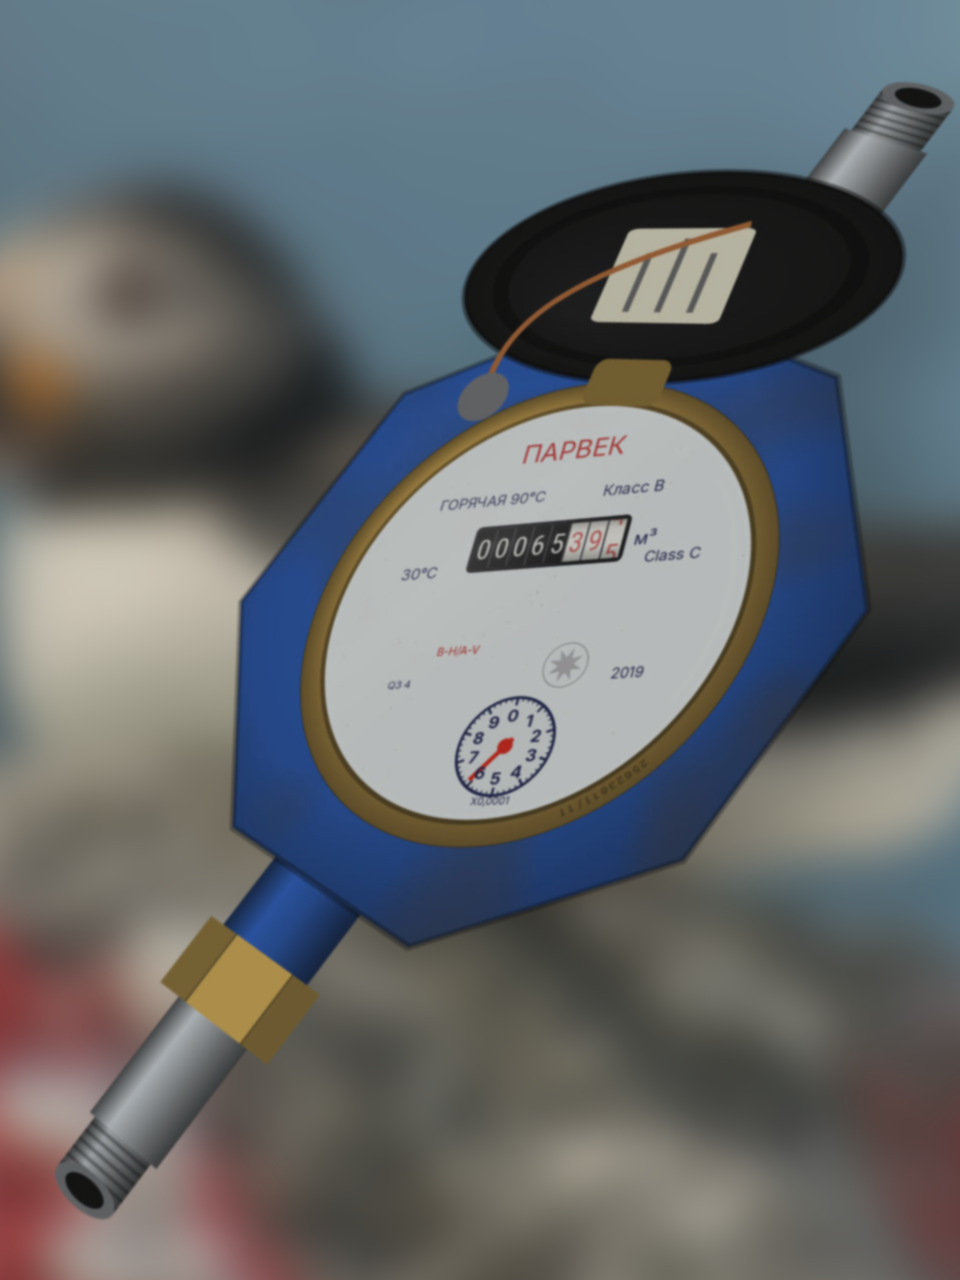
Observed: 65.3946 m³
